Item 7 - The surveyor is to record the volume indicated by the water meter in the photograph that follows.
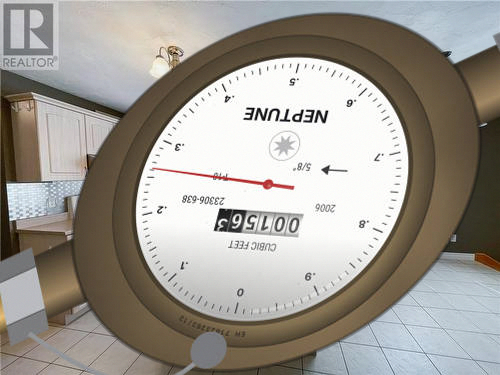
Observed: 1563.26 ft³
